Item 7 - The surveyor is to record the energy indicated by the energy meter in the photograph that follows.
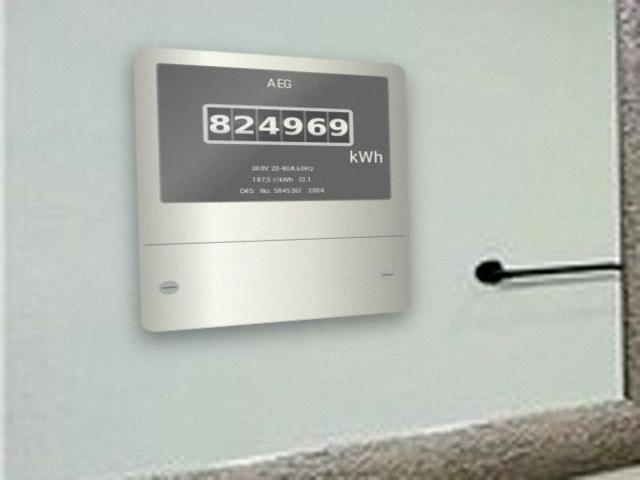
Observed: 824969 kWh
